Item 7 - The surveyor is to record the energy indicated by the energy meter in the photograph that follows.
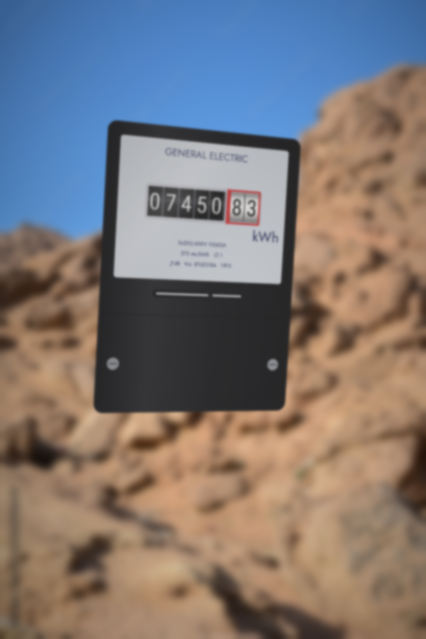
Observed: 7450.83 kWh
